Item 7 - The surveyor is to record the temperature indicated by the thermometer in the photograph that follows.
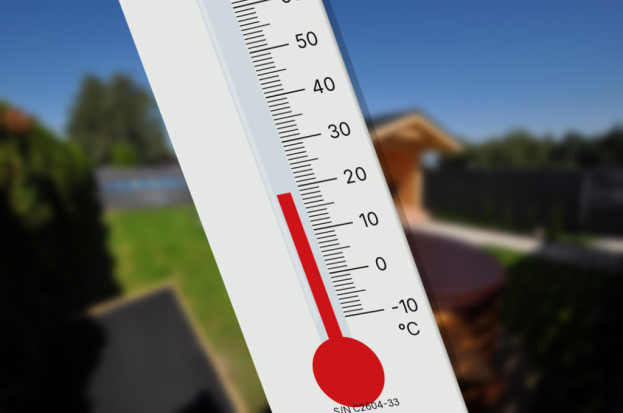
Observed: 19 °C
